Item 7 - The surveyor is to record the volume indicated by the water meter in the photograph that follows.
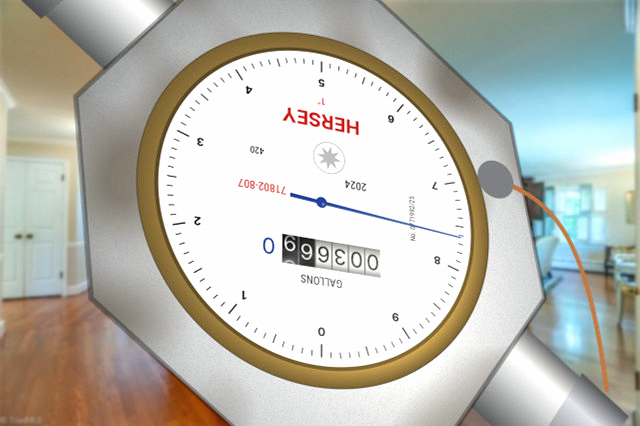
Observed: 36687.6 gal
